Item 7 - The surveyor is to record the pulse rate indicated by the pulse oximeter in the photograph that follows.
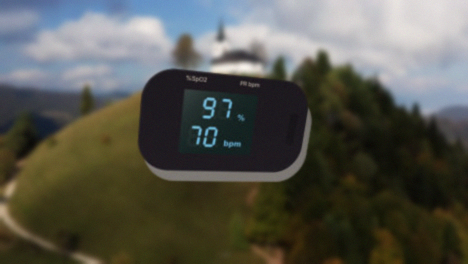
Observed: 70 bpm
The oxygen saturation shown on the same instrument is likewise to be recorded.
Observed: 97 %
